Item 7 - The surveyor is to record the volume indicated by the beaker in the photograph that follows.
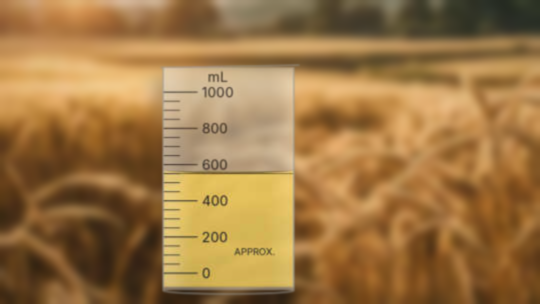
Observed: 550 mL
